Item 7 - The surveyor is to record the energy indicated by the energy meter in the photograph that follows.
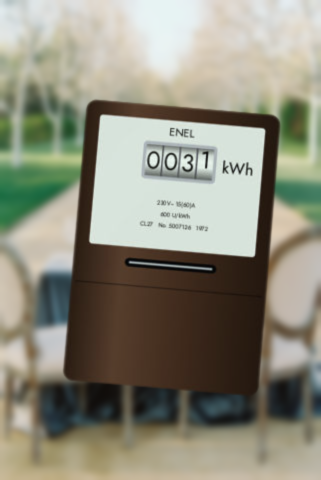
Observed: 31 kWh
